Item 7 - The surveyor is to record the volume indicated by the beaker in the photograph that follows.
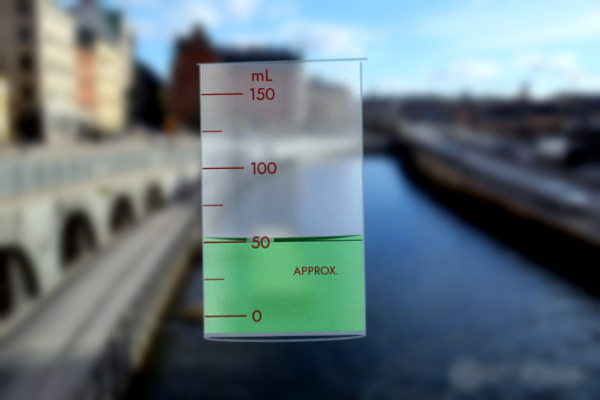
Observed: 50 mL
